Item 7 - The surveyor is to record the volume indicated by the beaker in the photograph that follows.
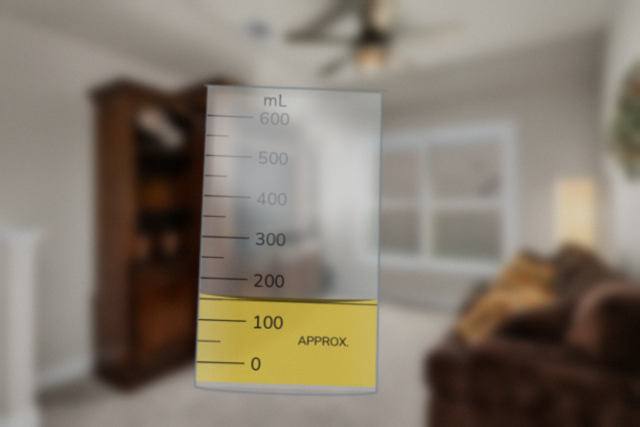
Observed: 150 mL
